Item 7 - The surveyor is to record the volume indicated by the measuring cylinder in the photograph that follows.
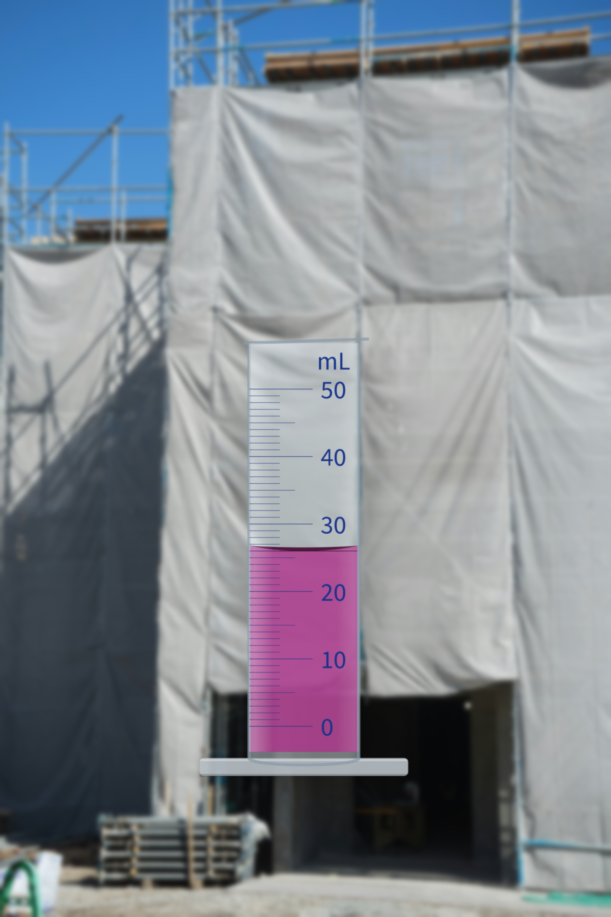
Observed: 26 mL
